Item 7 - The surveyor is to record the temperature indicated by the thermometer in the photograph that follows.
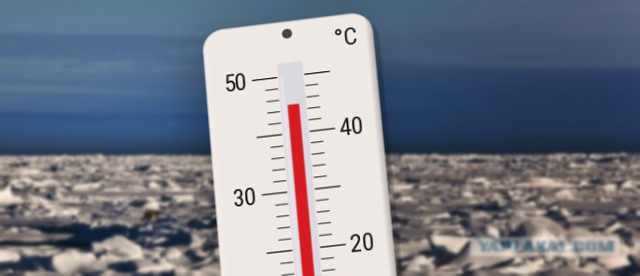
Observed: 45 °C
